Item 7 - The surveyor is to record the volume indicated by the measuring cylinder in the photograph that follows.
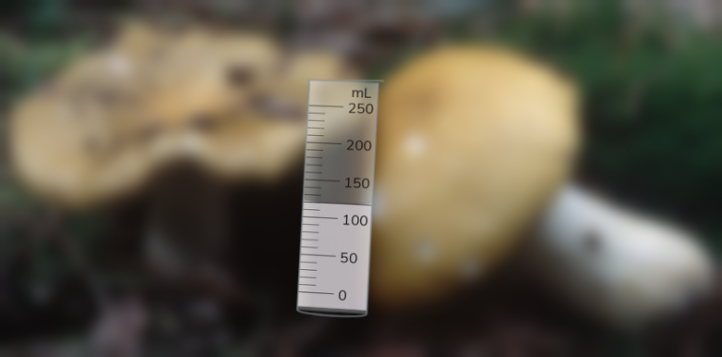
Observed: 120 mL
